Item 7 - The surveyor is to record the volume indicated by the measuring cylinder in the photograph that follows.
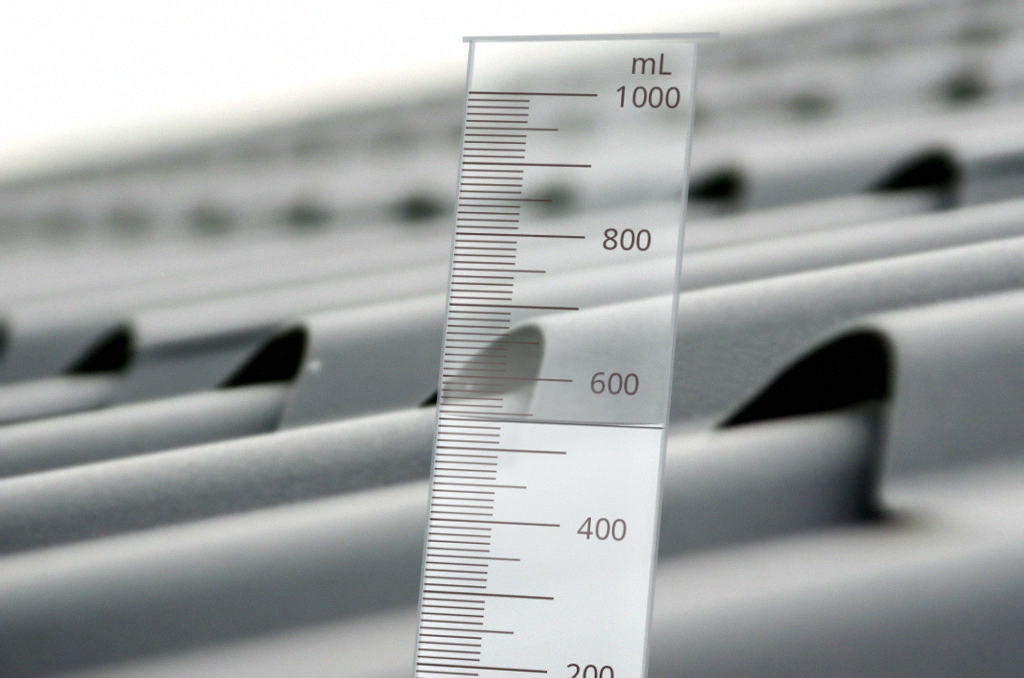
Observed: 540 mL
